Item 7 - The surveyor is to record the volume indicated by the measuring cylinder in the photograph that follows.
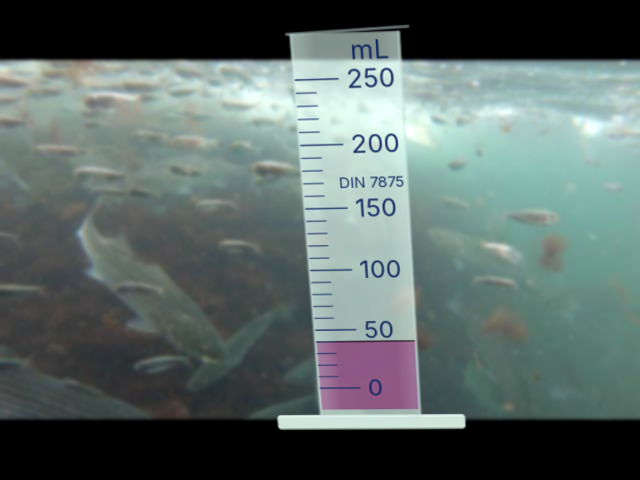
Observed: 40 mL
